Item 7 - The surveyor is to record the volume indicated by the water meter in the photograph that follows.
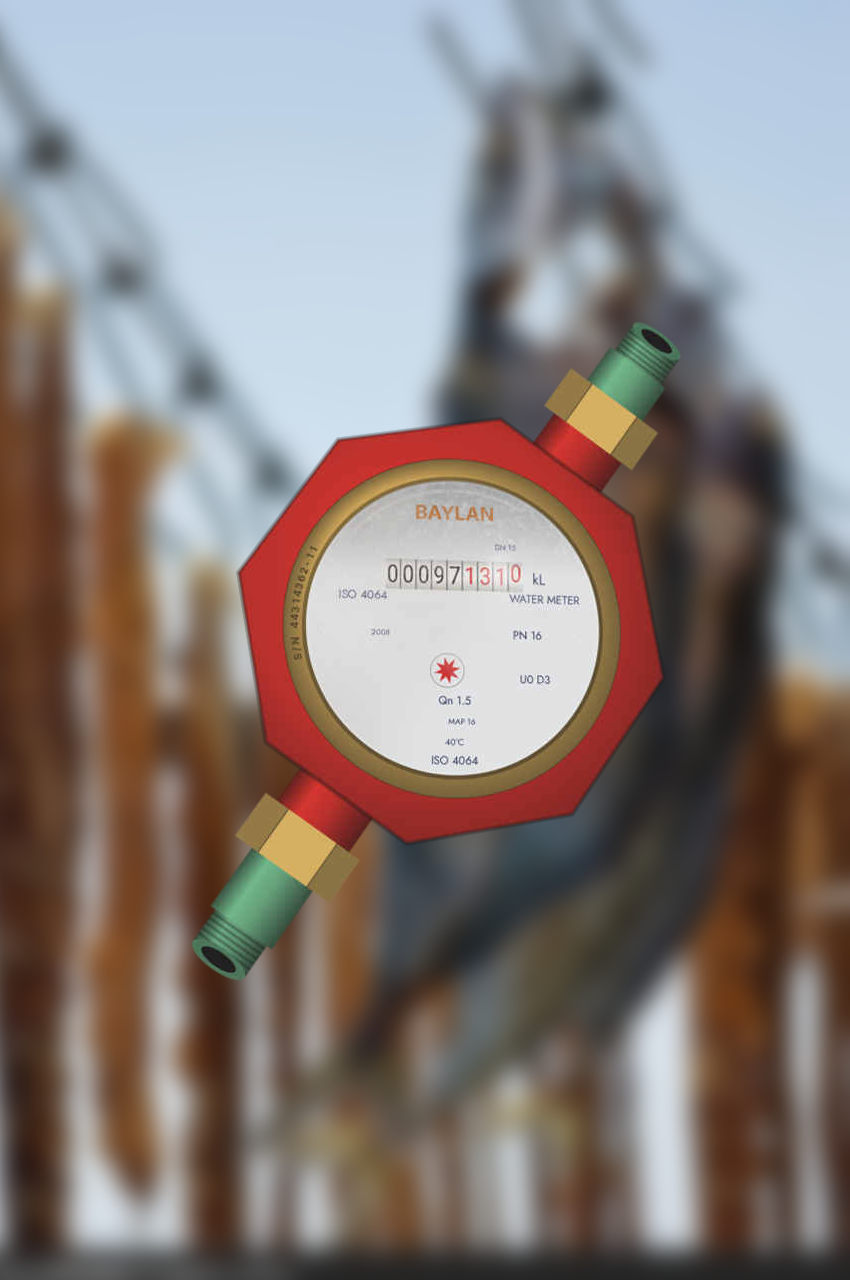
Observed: 97.1310 kL
